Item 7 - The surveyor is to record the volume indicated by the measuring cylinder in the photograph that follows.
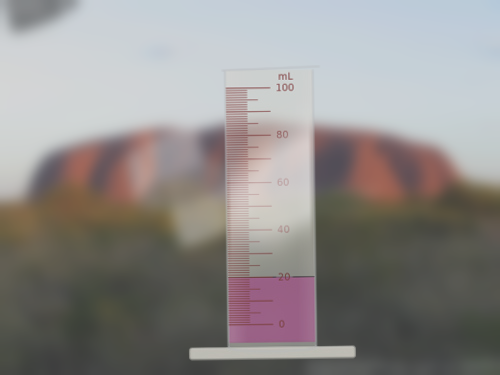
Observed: 20 mL
